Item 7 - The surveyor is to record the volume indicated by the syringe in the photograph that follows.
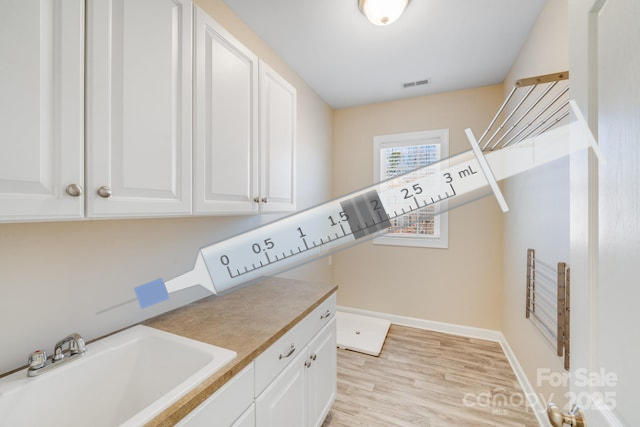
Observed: 1.6 mL
